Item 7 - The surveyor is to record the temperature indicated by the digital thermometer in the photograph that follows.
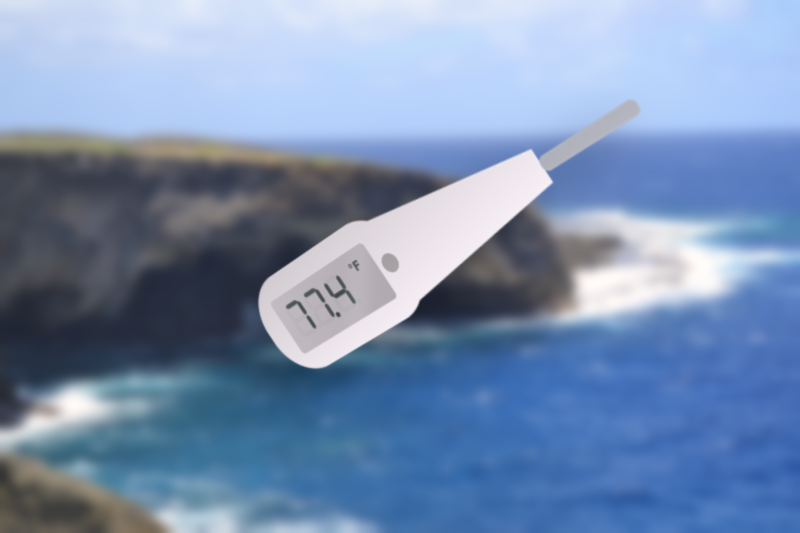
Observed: 77.4 °F
